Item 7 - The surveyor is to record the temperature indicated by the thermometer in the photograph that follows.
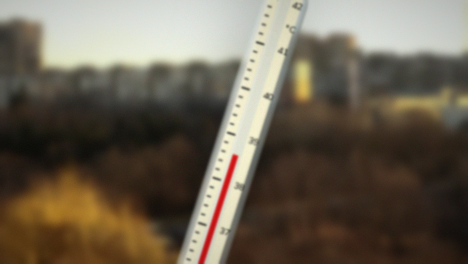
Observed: 38.6 °C
